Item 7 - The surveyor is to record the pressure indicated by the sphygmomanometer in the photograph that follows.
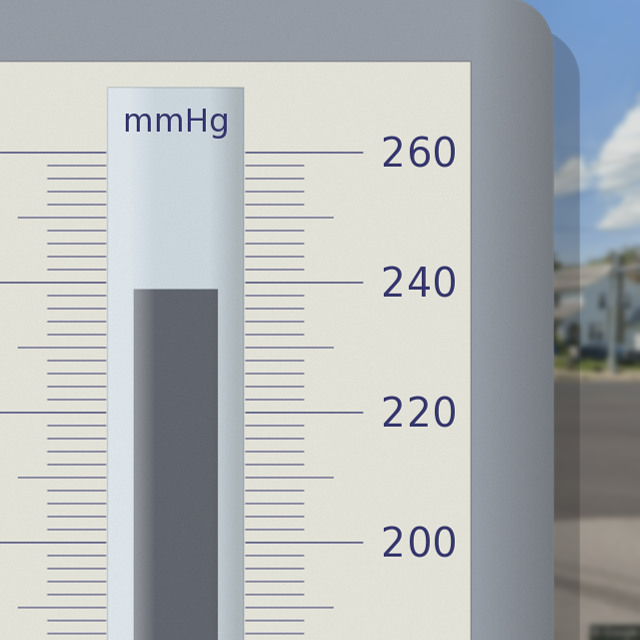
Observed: 239 mmHg
